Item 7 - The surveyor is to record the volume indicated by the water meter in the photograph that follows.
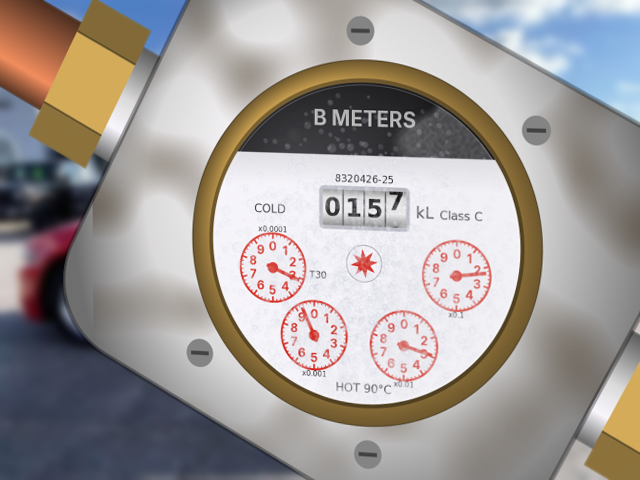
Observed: 157.2293 kL
